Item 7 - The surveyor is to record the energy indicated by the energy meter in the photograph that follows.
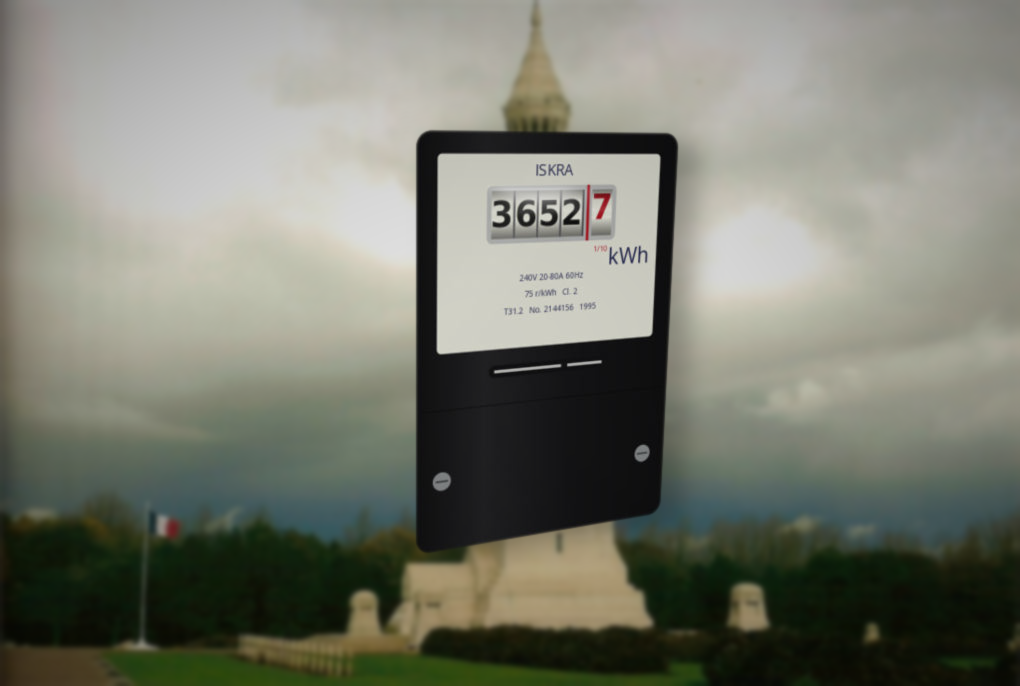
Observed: 3652.7 kWh
